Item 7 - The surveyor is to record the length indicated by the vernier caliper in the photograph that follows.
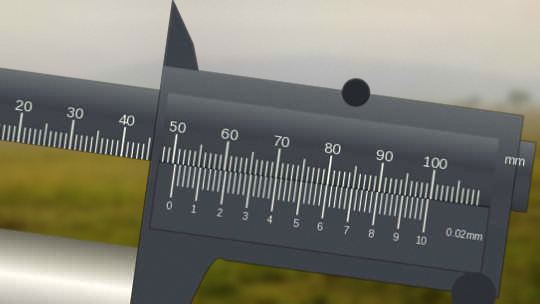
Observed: 50.5 mm
